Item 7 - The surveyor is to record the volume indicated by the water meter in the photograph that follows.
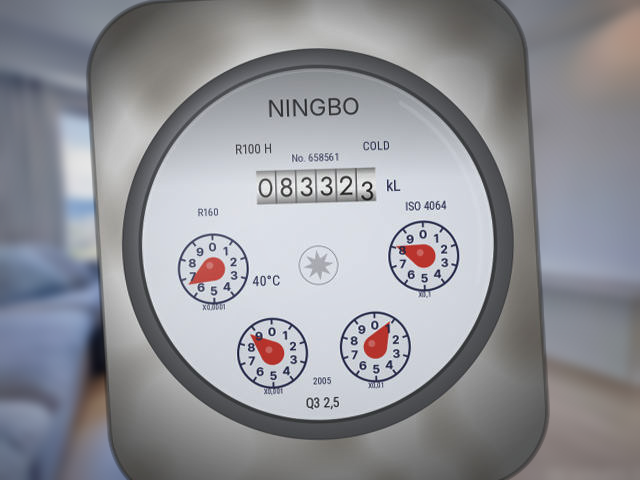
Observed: 83322.8086 kL
